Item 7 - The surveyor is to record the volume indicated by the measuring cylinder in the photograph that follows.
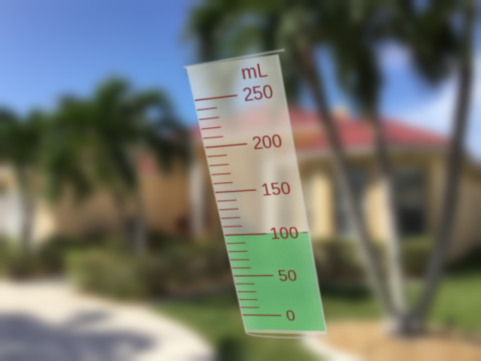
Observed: 100 mL
